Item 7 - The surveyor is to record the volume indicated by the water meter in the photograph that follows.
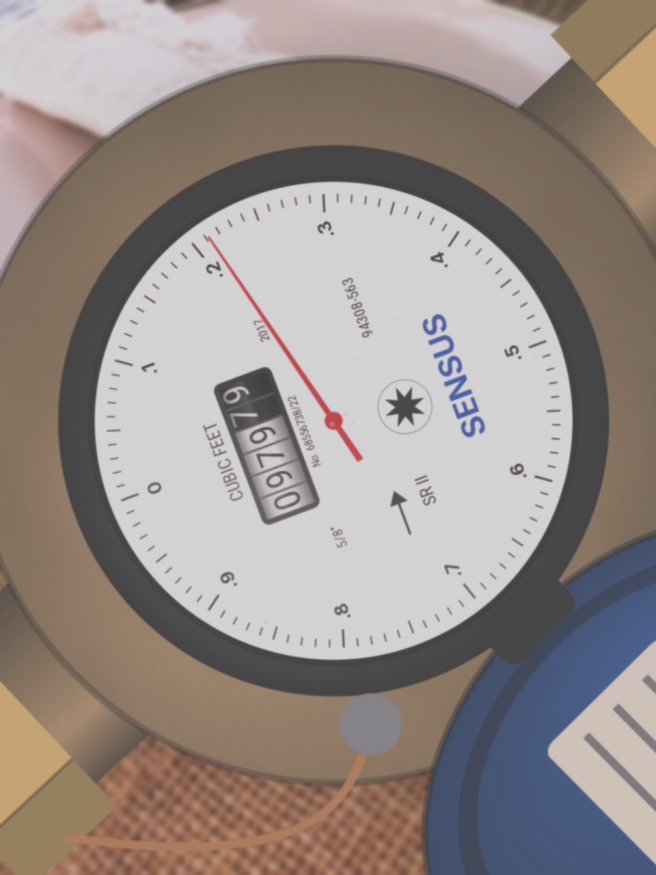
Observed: 97979.21 ft³
